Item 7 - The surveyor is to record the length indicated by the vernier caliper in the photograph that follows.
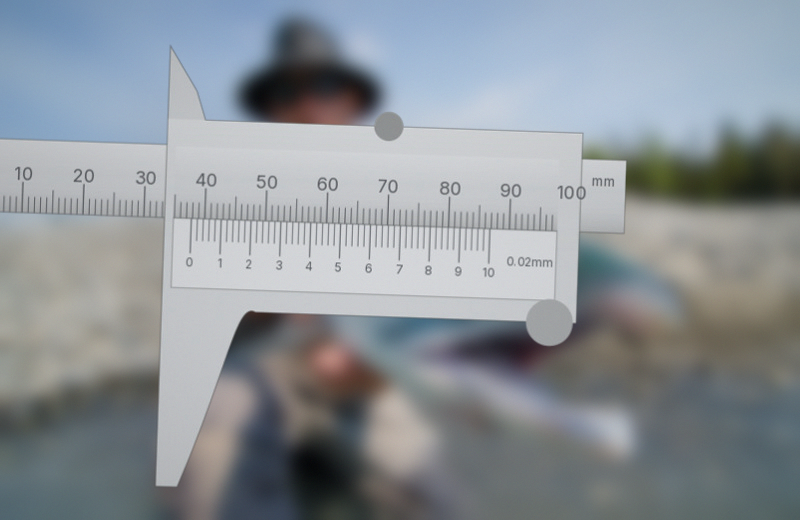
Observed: 37.8 mm
